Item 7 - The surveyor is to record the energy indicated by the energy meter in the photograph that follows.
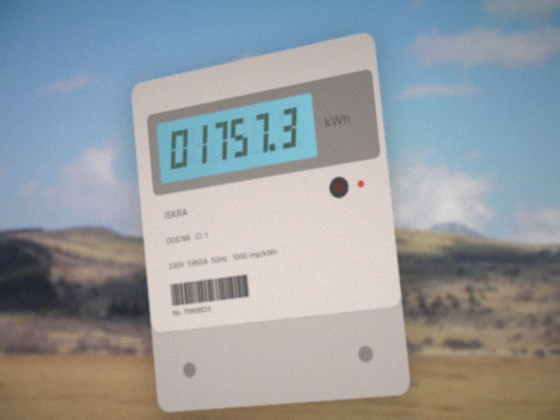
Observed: 1757.3 kWh
